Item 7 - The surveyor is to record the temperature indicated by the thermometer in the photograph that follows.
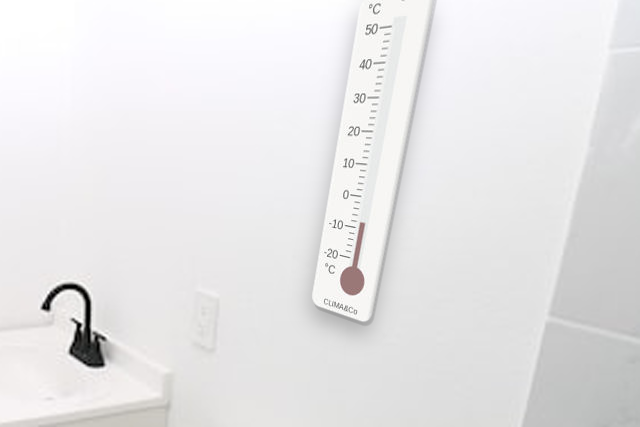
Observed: -8 °C
